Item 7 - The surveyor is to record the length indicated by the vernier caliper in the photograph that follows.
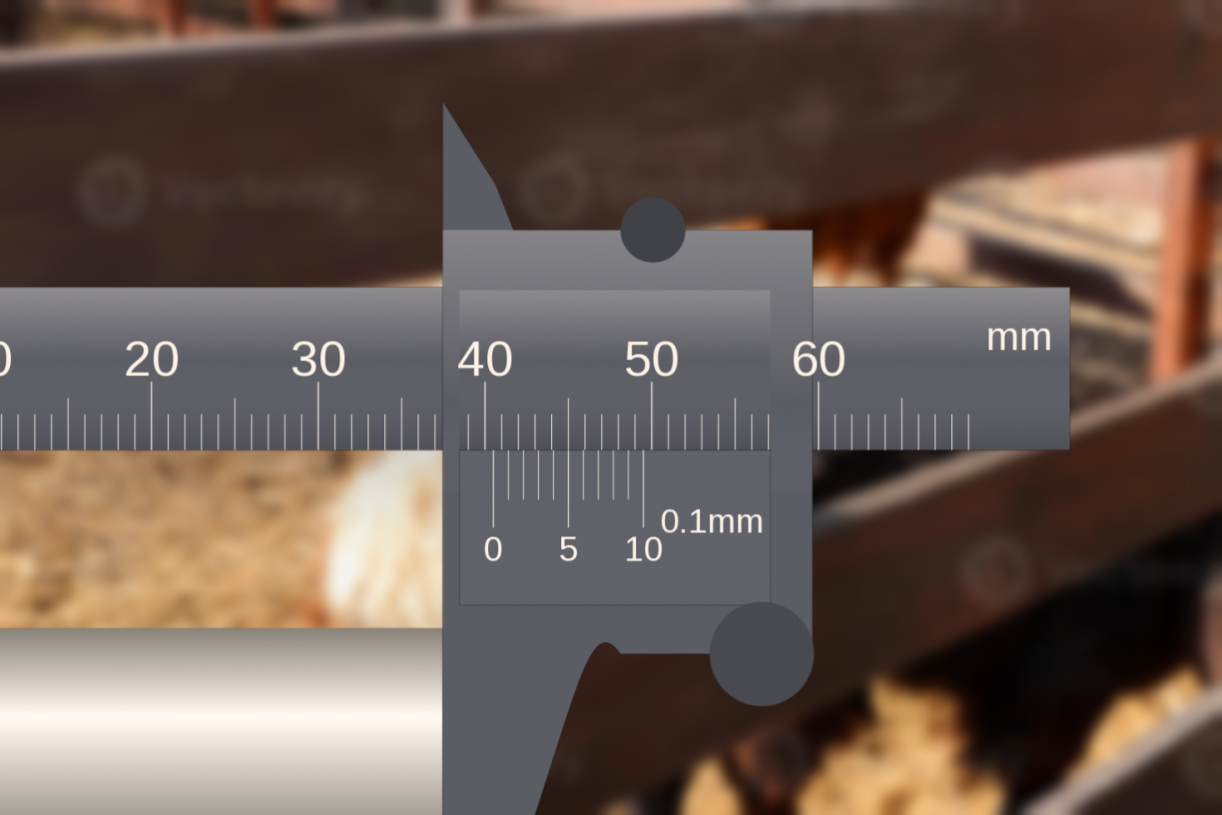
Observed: 40.5 mm
